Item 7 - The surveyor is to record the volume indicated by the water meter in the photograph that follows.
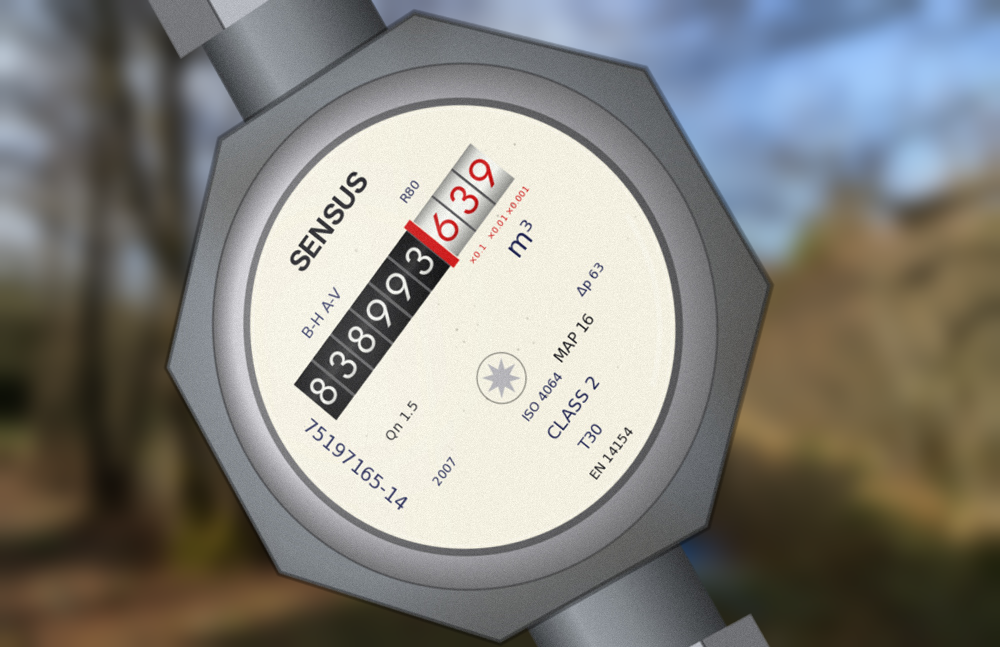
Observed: 838993.639 m³
